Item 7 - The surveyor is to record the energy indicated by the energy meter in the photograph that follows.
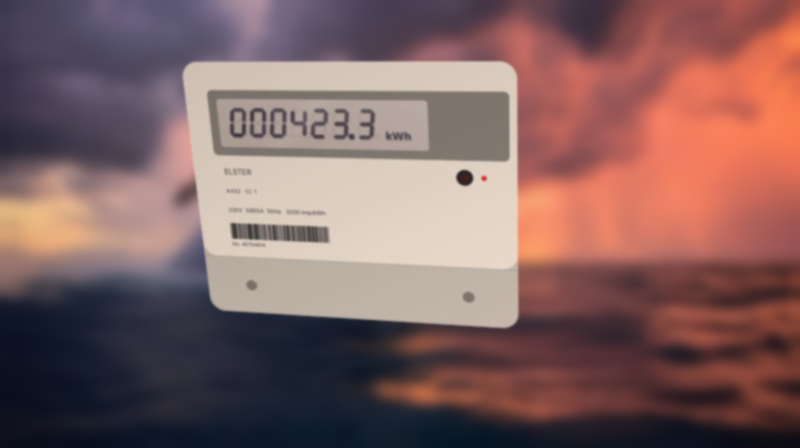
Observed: 423.3 kWh
